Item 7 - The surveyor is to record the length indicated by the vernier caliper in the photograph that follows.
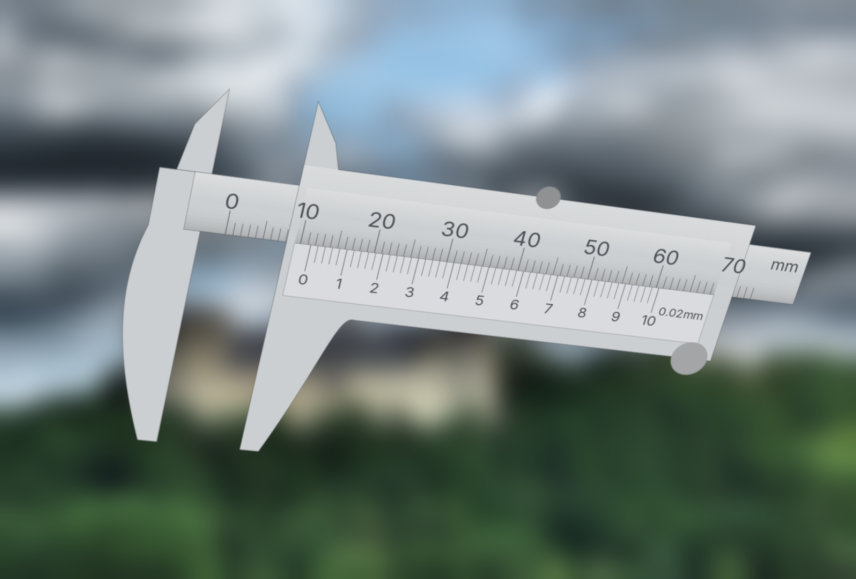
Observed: 11.4 mm
